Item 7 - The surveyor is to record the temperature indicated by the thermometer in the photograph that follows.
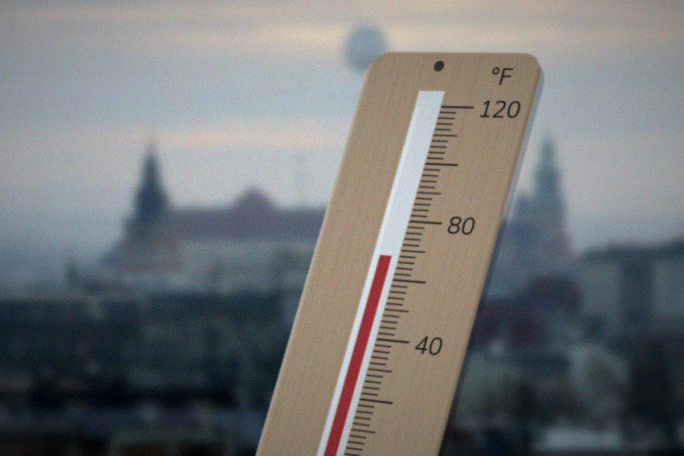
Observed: 68 °F
